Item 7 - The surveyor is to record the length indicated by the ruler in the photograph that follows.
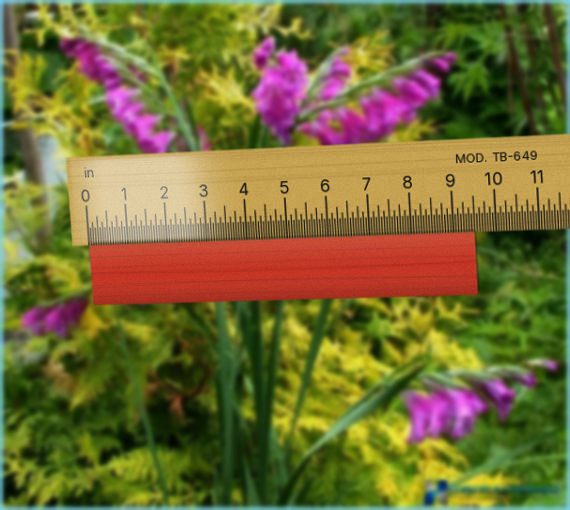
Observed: 9.5 in
